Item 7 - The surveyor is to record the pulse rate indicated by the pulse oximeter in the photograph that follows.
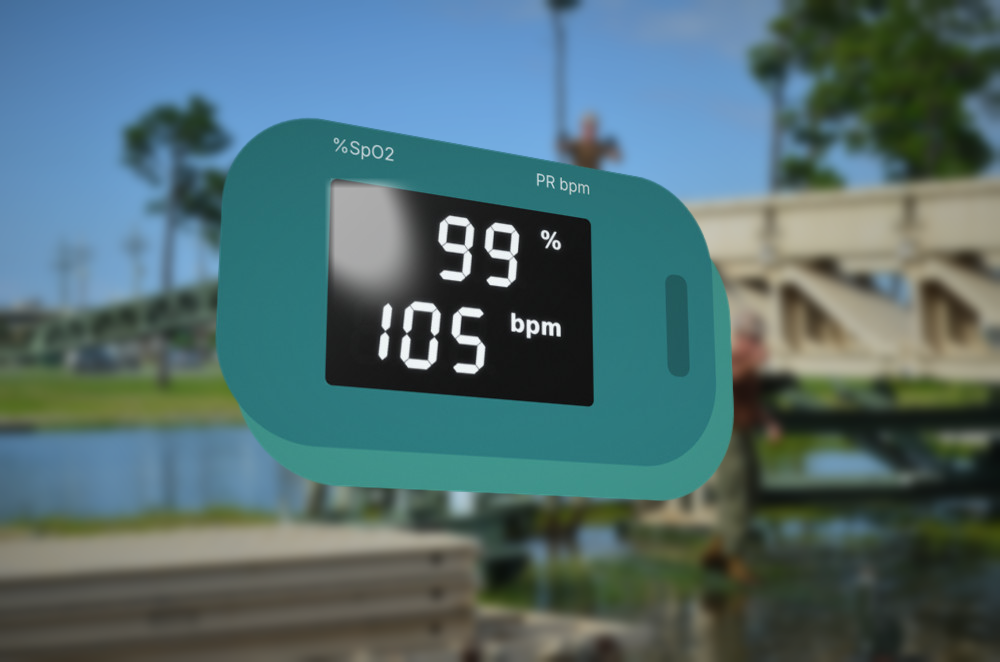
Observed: 105 bpm
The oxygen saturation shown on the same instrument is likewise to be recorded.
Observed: 99 %
